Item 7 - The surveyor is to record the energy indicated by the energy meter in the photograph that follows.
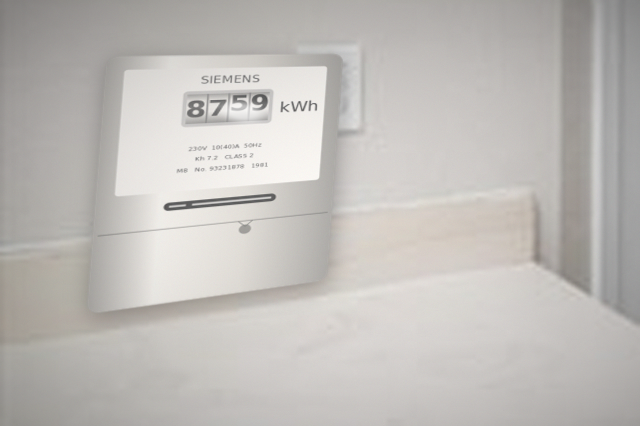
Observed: 8759 kWh
